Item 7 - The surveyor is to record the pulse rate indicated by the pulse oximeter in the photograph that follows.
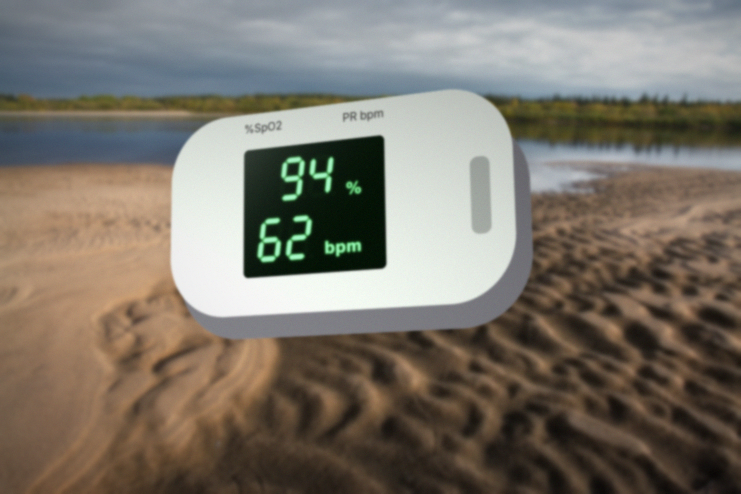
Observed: 62 bpm
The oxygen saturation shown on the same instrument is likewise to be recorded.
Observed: 94 %
